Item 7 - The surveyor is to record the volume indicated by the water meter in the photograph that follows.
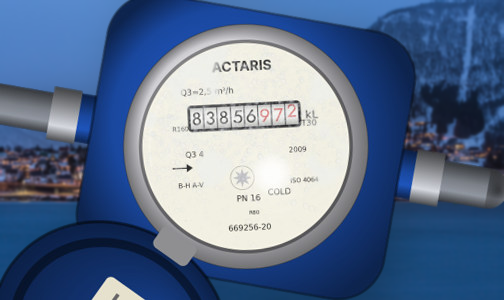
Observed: 83856.972 kL
